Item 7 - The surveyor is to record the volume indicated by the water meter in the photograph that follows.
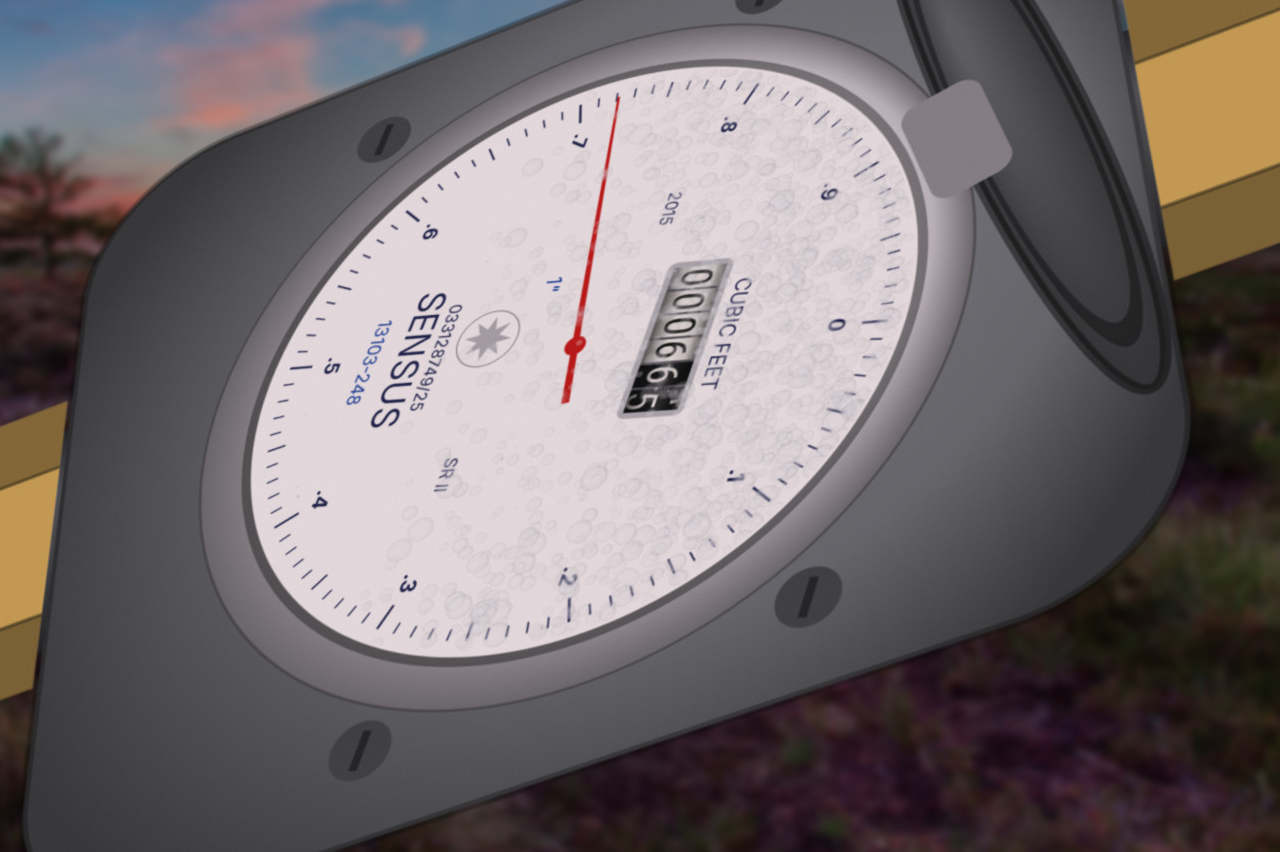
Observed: 664.72 ft³
